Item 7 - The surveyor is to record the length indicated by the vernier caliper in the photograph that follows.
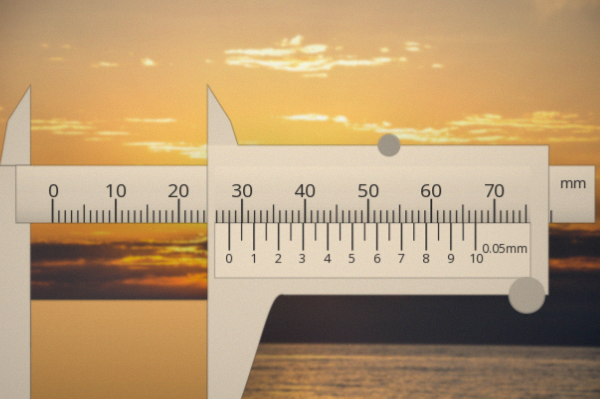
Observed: 28.0 mm
